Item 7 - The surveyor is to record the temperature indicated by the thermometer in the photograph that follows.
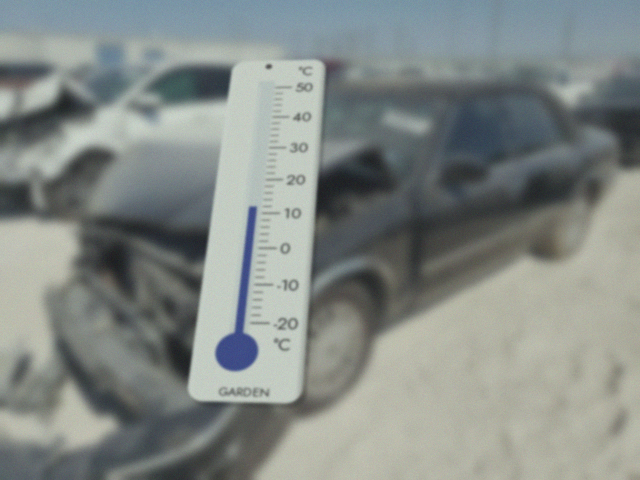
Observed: 12 °C
